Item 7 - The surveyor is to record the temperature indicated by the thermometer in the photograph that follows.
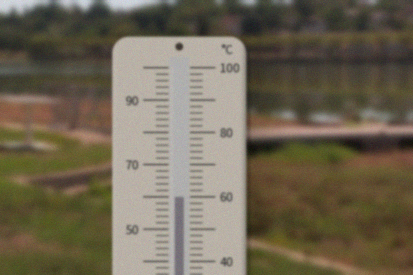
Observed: 60 °C
